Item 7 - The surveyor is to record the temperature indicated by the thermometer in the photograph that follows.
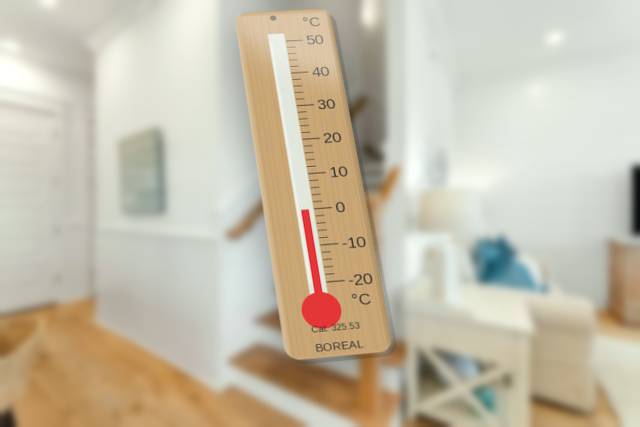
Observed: 0 °C
